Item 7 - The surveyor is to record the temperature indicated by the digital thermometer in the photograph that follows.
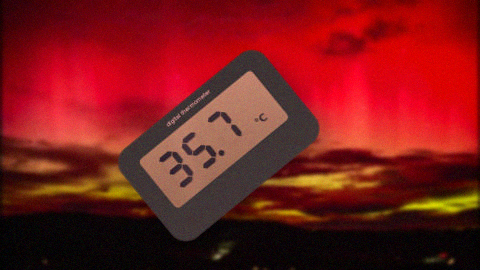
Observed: 35.7 °C
